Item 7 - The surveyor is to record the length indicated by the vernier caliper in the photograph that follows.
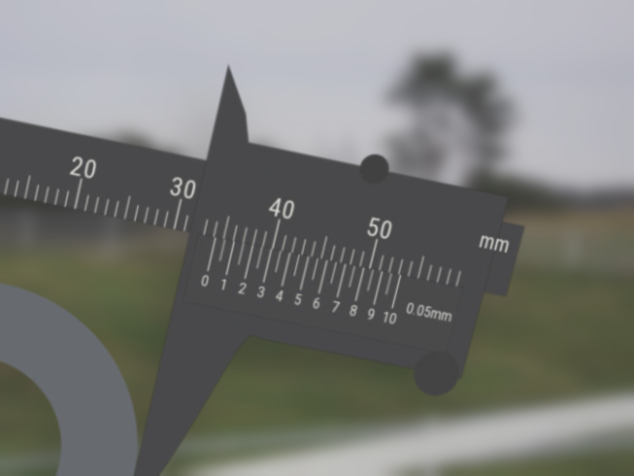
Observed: 34.2 mm
